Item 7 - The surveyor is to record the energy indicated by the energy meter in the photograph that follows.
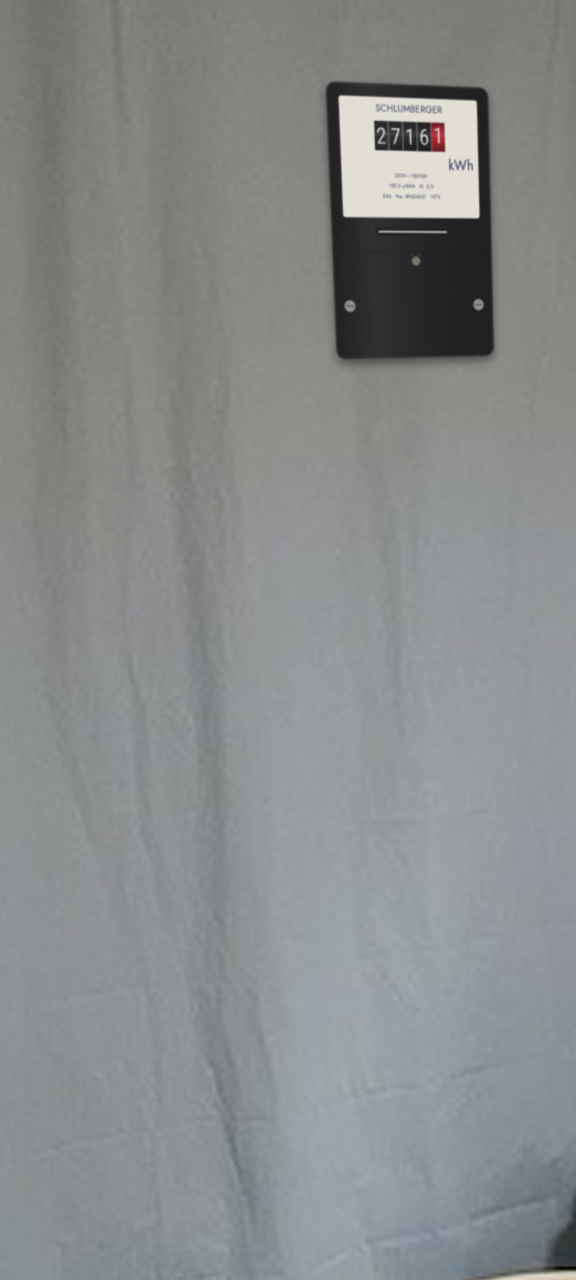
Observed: 2716.1 kWh
